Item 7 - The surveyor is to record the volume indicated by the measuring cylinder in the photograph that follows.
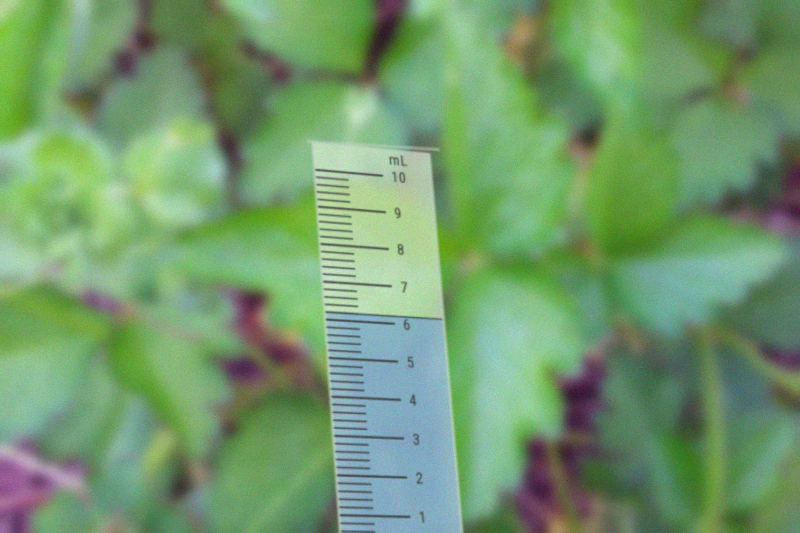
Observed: 6.2 mL
